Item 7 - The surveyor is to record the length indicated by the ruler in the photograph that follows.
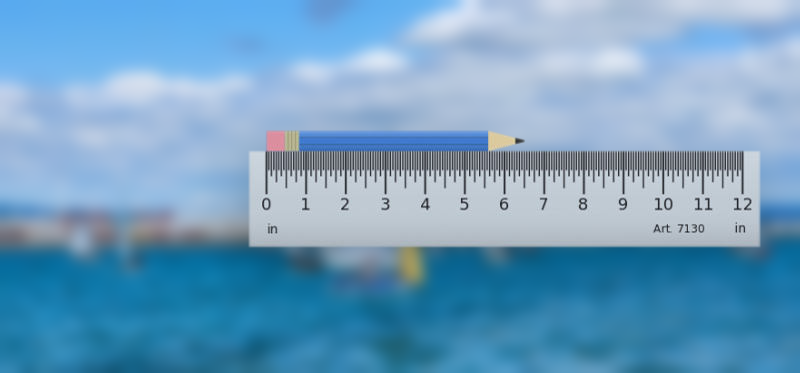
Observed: 6.5 in
